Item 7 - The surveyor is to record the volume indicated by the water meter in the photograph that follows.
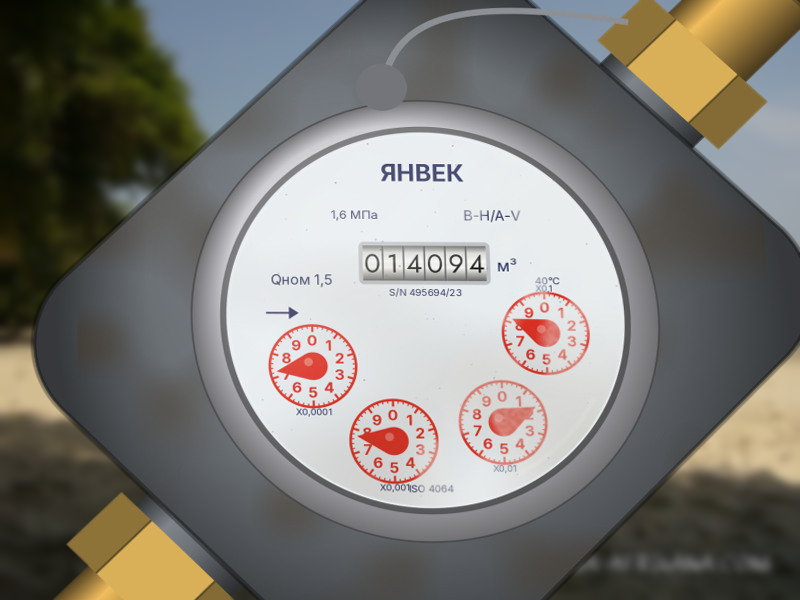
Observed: 14094.8177 m³
